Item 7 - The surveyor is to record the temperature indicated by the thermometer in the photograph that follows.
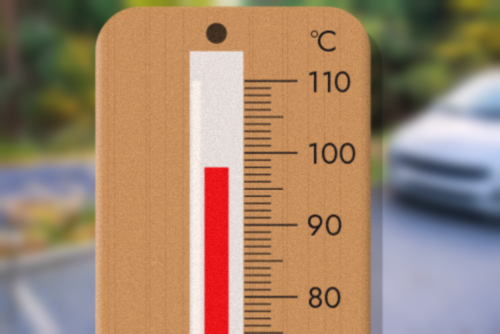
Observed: 98 °C
